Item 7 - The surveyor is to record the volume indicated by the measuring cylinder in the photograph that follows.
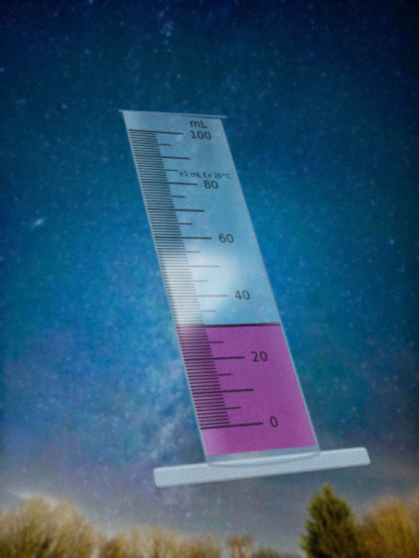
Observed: 30 mL
